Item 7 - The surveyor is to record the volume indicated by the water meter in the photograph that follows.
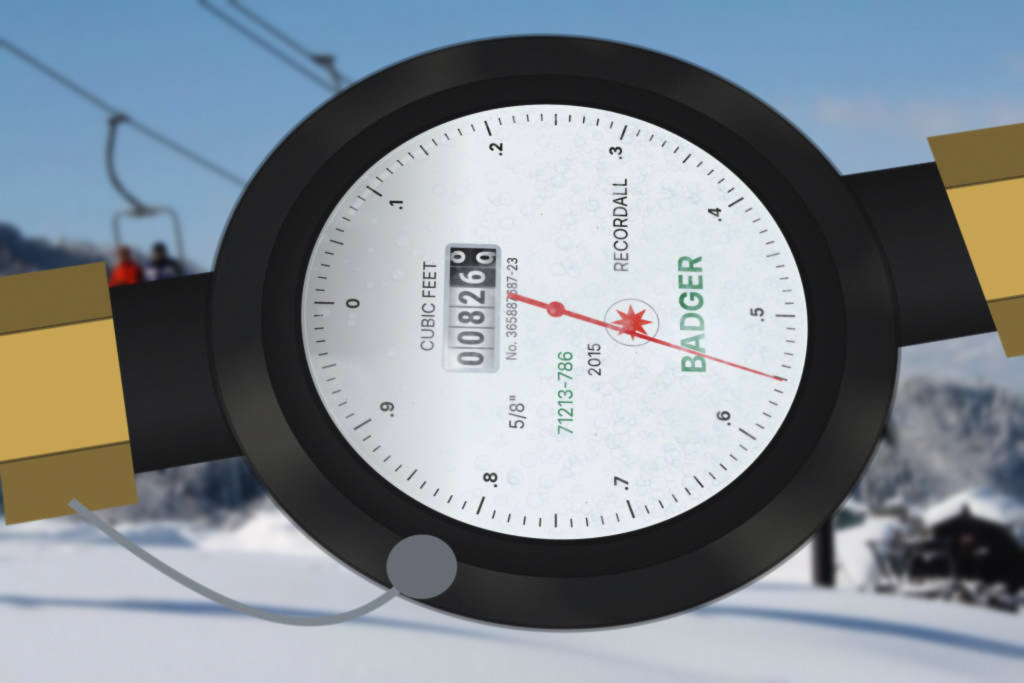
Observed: 8268.55 ft³
